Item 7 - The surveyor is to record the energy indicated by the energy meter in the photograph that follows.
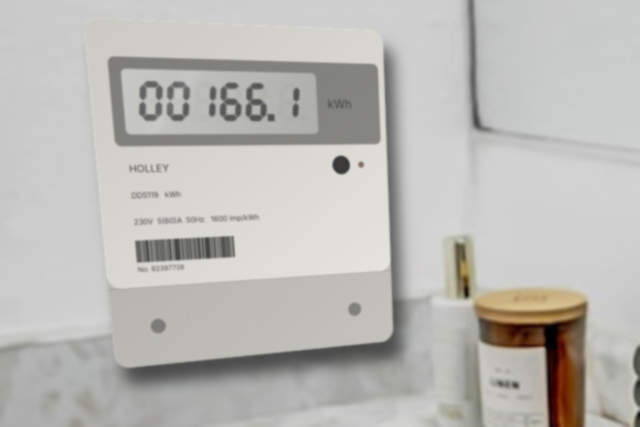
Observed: 166.1 kWh
